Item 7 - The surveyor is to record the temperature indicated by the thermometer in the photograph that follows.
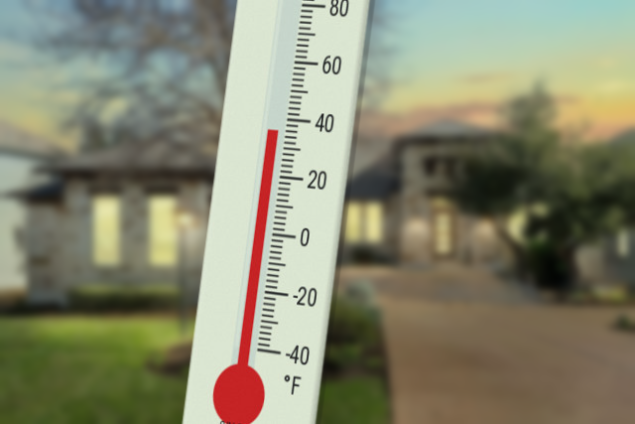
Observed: 36 °F
